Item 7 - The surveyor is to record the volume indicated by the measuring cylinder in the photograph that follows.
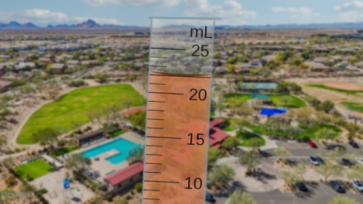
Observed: 22 mL
